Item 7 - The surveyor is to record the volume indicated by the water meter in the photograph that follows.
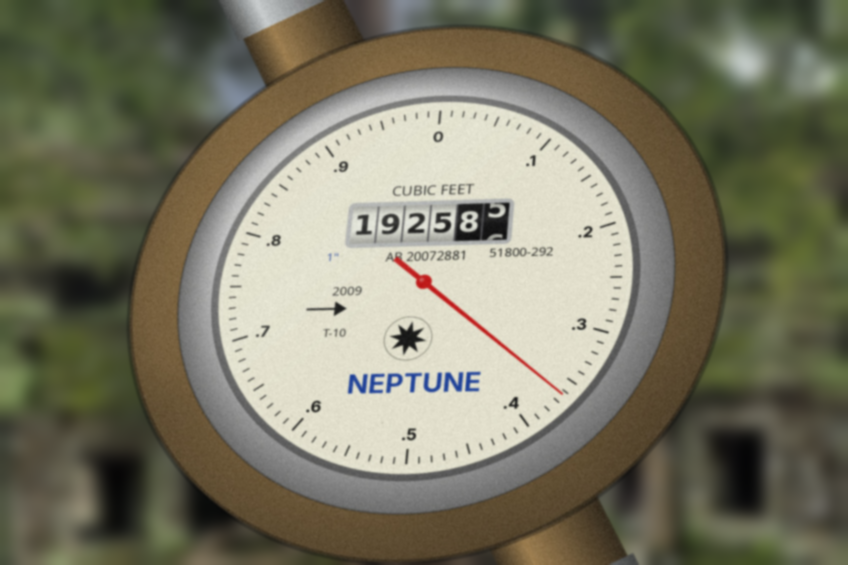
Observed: 192585.36 ft³
